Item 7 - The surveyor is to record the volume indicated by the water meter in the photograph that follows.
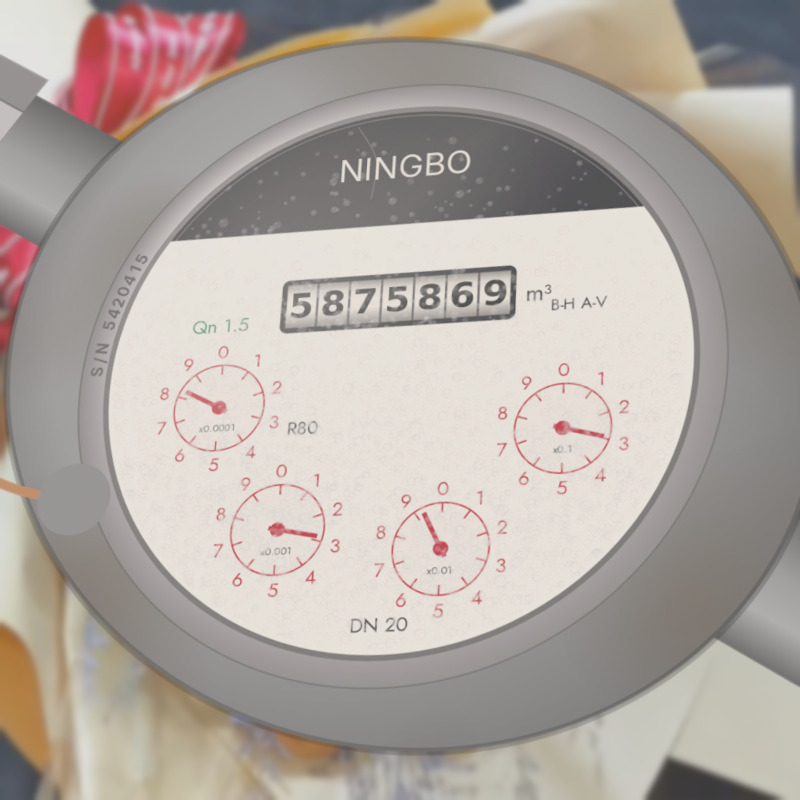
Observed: 5875869.2928 m³
